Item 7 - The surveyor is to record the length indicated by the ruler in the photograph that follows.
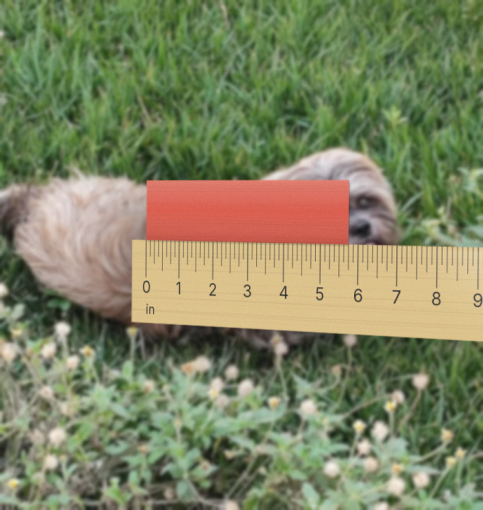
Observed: 5.75 in
